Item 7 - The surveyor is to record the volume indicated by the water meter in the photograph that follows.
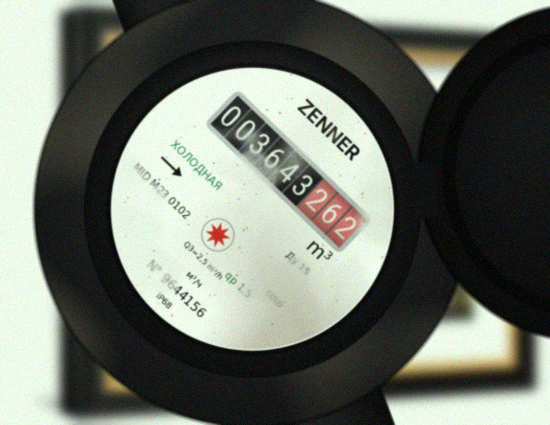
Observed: 3643.262 m³
